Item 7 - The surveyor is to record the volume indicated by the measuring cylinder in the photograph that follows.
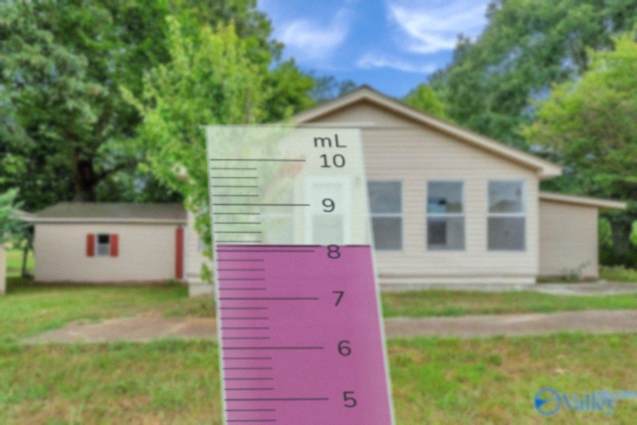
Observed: 8.1 mL
